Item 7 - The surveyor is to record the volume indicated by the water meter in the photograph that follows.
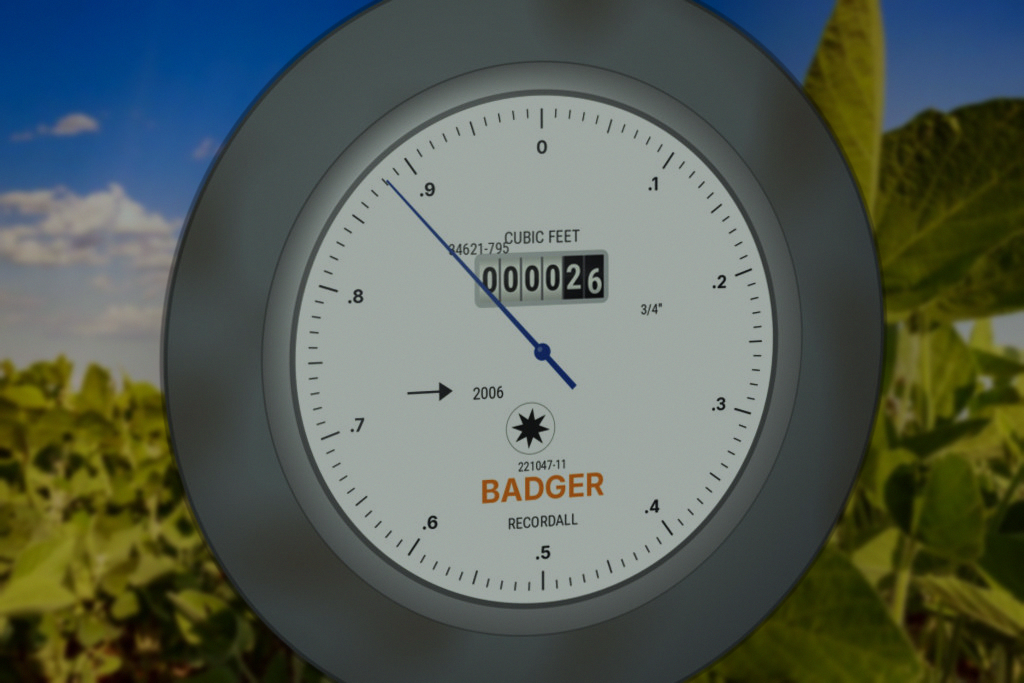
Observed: 25.88 ft³
